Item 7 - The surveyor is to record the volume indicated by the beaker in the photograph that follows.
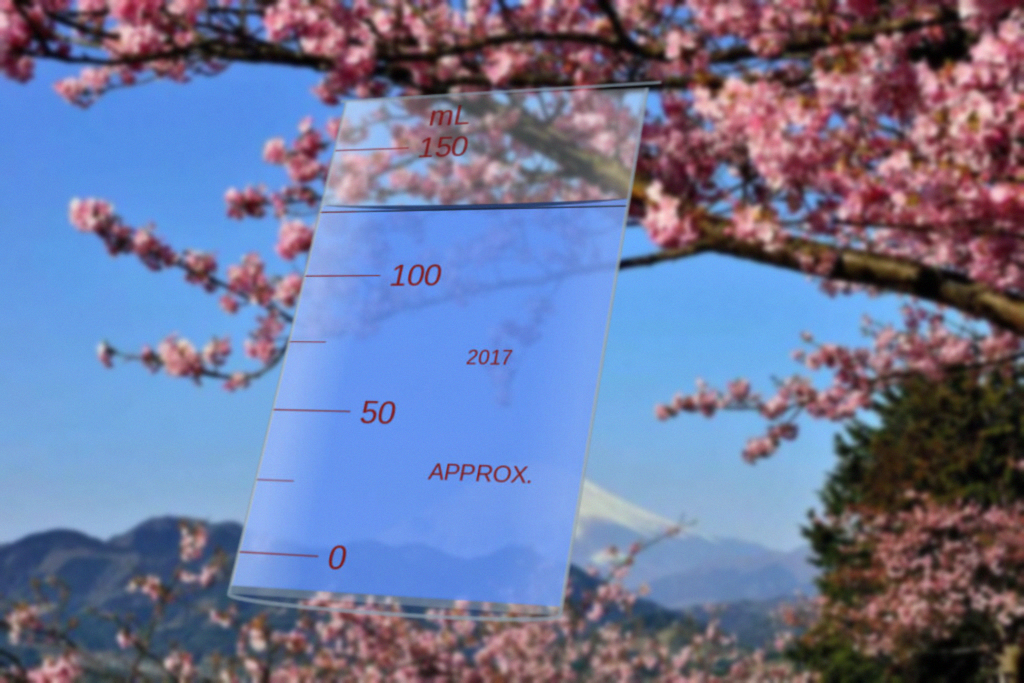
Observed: 125 mL
